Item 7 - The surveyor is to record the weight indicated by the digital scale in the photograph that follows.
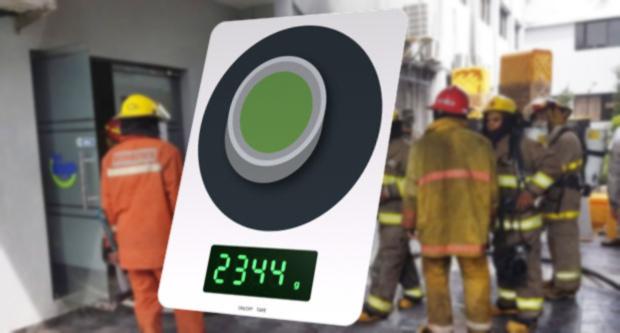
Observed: 2344 g
